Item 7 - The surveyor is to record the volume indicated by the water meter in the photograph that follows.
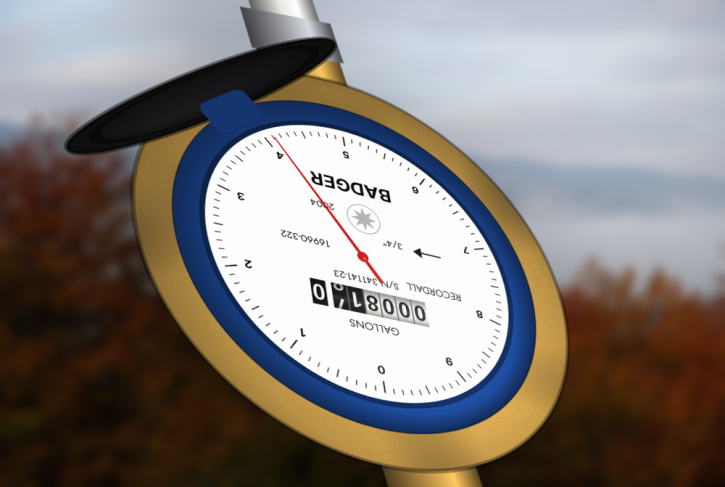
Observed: 8174.1 gal
